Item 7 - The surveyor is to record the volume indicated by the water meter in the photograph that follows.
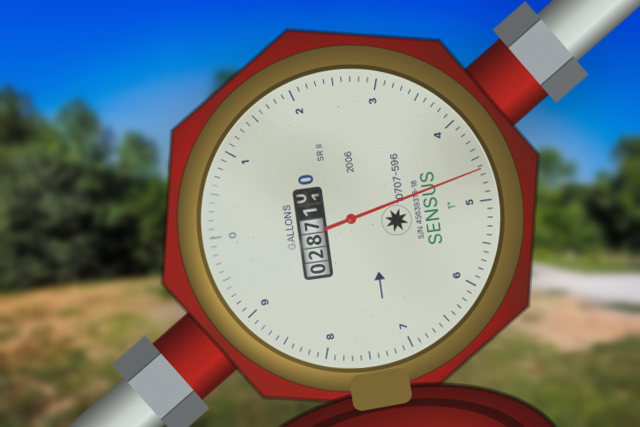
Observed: 287104.6 gal
